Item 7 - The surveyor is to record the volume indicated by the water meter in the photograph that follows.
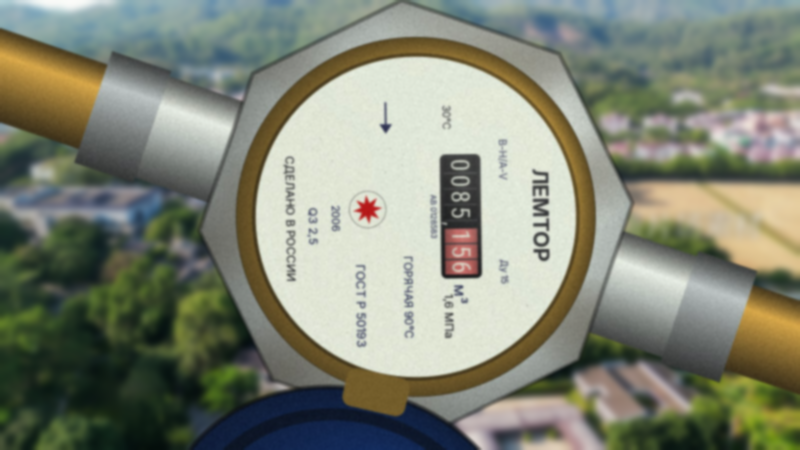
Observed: 85.156 m³
